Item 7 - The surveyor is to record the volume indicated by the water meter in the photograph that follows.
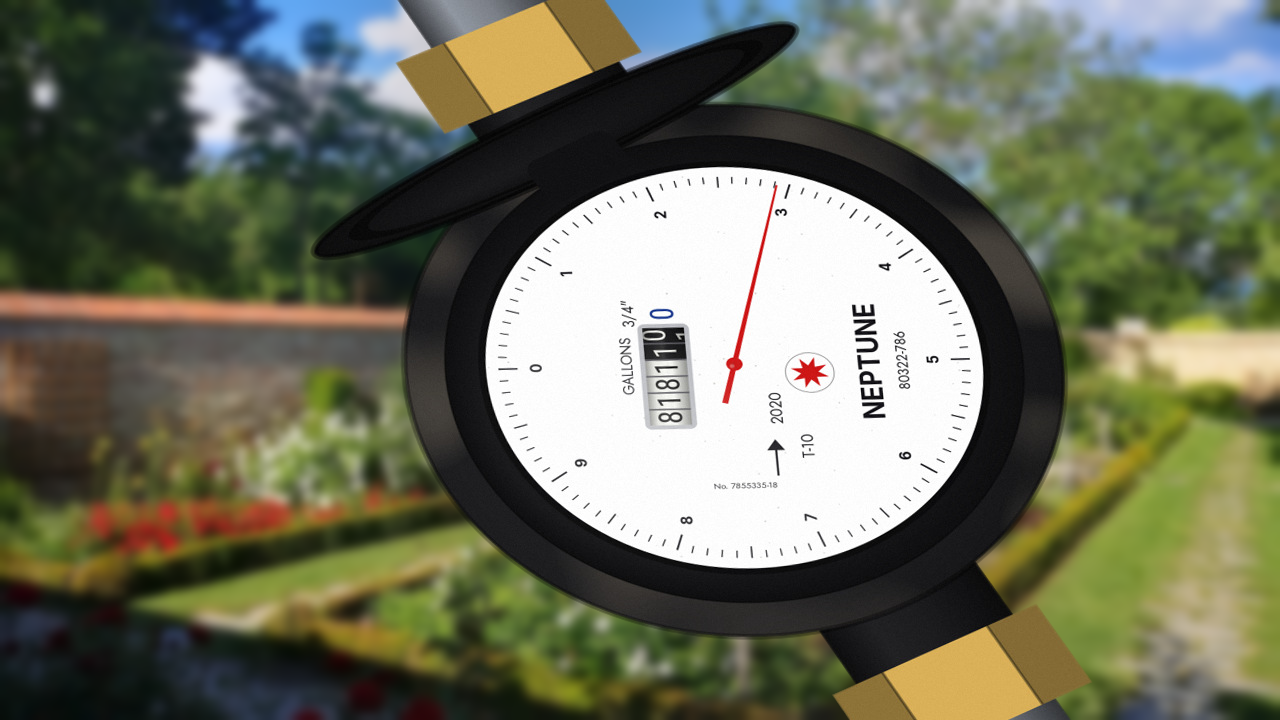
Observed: 8181102.9 gal
